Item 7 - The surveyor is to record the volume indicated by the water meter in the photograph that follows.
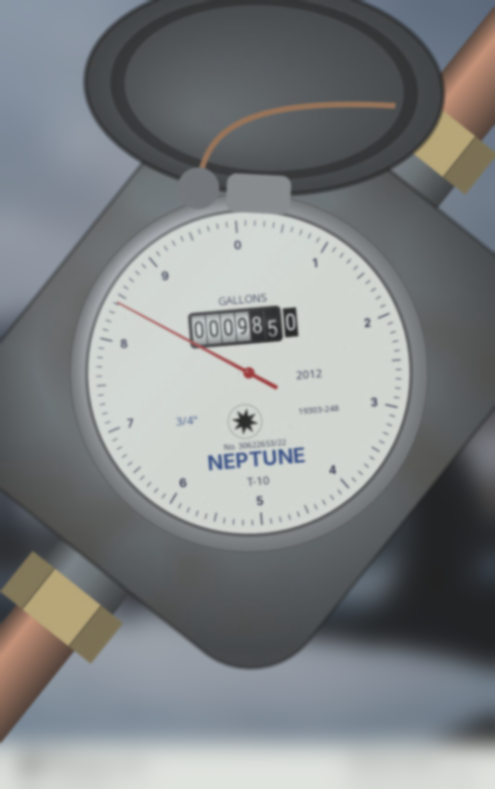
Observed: 9848.4 gal
